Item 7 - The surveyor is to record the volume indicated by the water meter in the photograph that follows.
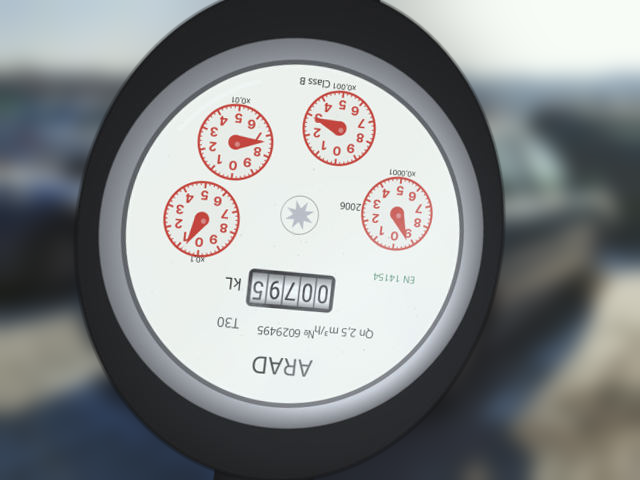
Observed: 795.0729 kL
